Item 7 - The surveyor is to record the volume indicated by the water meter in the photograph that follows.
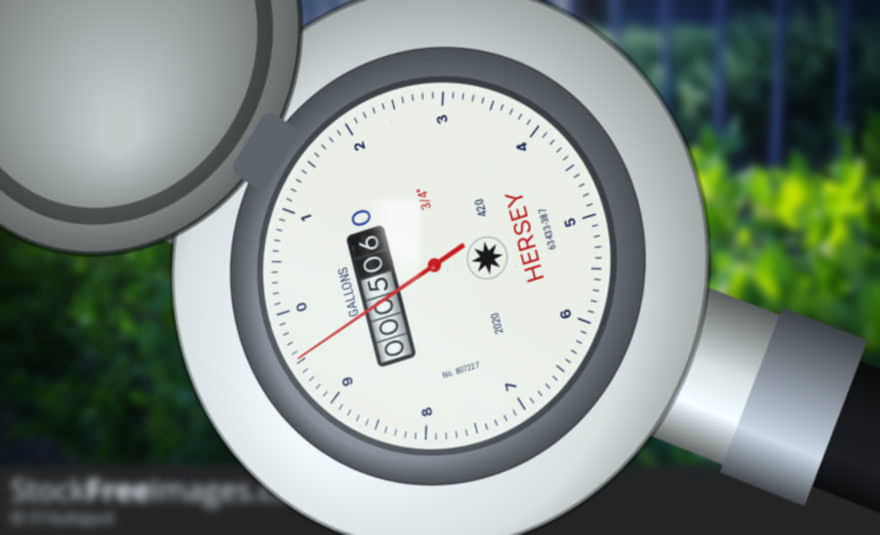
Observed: 5059.5 gal
